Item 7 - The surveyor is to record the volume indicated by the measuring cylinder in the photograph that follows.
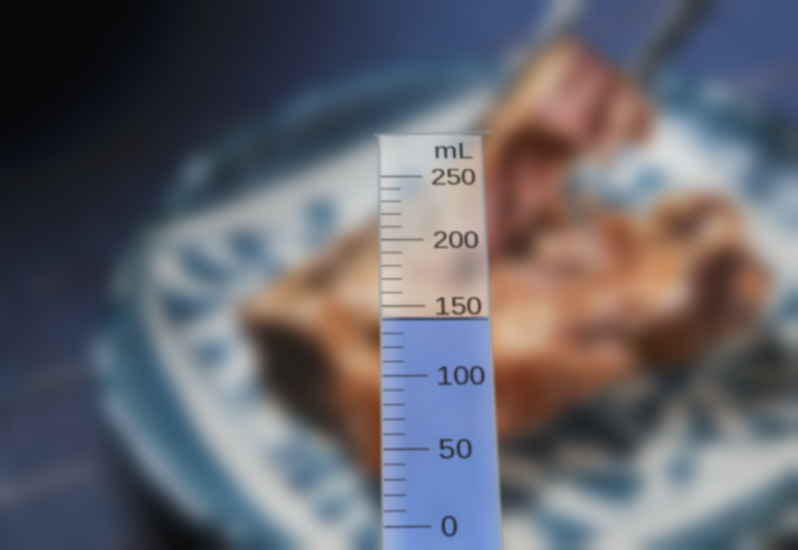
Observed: 140 mL
